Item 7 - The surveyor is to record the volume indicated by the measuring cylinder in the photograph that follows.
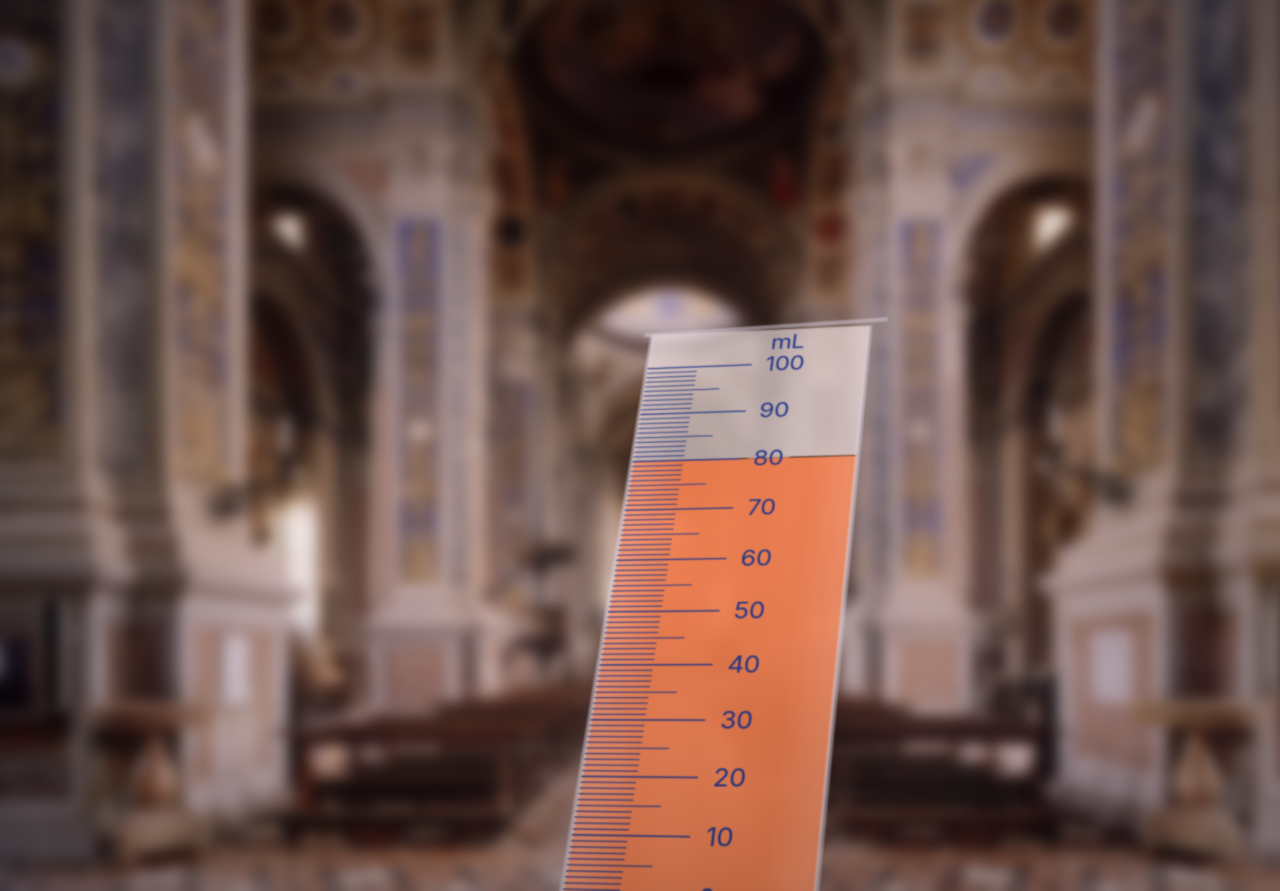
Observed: 80 mL
